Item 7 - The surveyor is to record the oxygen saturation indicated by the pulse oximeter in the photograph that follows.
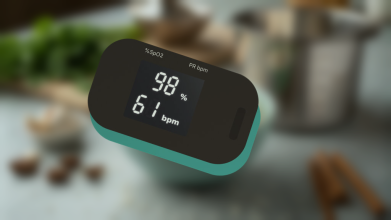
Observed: 98 %
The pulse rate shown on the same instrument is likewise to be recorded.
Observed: 61 bpm
